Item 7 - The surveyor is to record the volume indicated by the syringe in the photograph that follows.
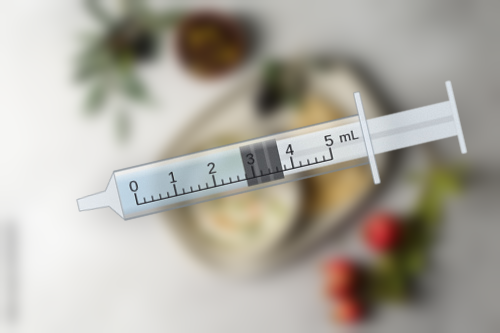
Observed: 2.8 mL
